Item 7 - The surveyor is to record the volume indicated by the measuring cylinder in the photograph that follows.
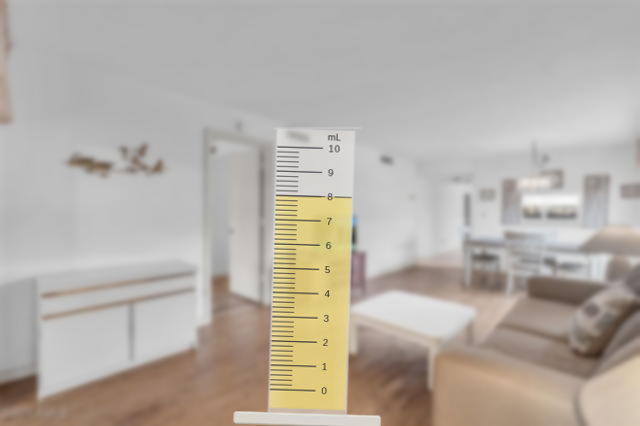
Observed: 8 mL
